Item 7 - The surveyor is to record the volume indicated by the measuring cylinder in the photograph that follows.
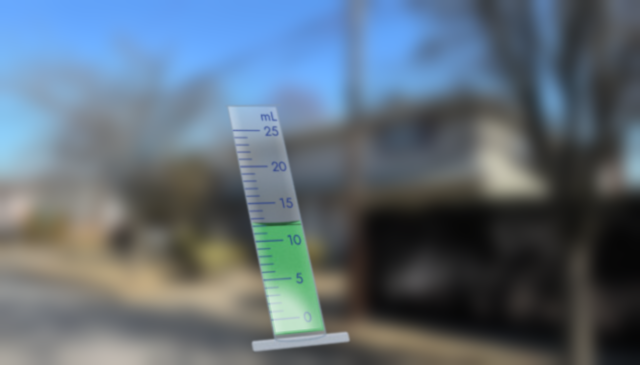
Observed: 12 mL
